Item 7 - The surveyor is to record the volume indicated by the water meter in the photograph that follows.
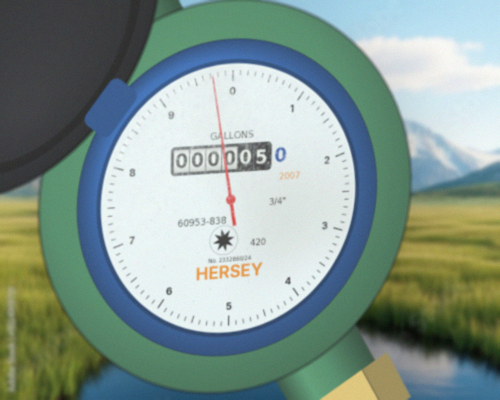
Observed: 49.7 gal
